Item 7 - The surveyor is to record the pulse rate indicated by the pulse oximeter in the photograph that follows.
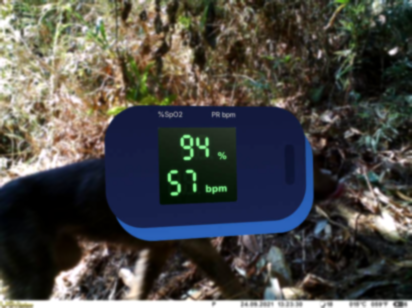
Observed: 57 bpm
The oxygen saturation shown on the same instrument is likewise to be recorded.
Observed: 94 %
